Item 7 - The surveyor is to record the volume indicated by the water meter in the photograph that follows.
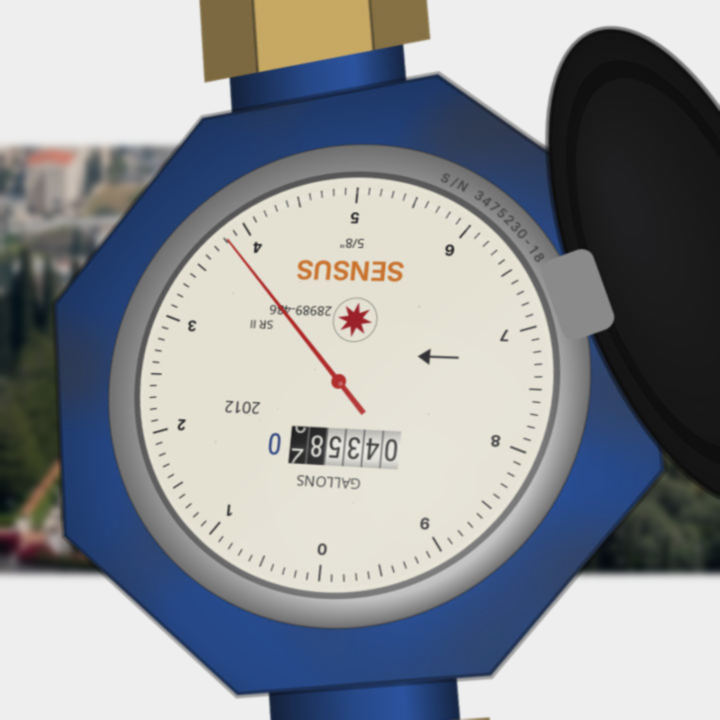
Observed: 435823.8 gal
